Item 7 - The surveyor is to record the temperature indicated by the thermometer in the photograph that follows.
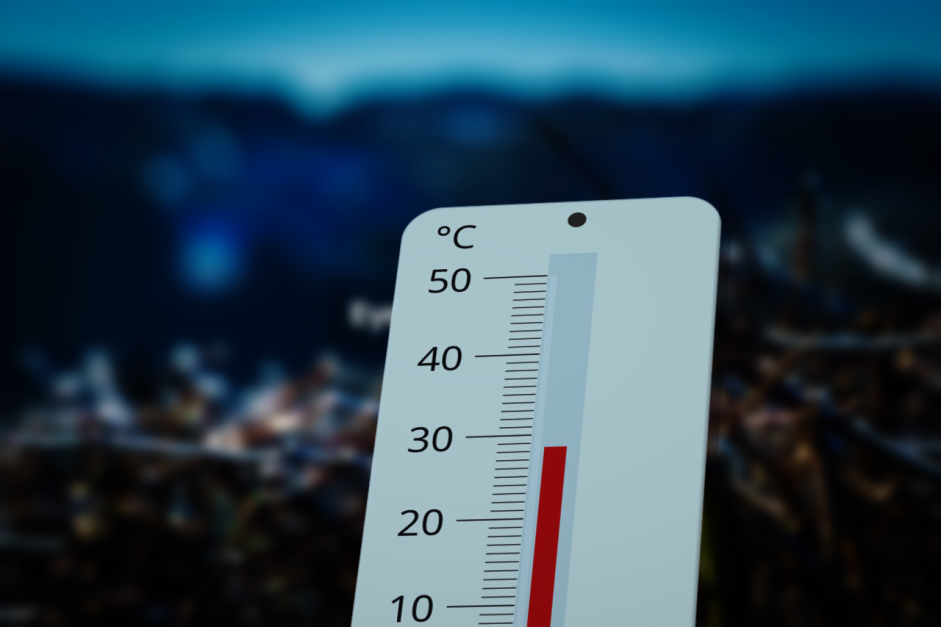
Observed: 28.5 °C
